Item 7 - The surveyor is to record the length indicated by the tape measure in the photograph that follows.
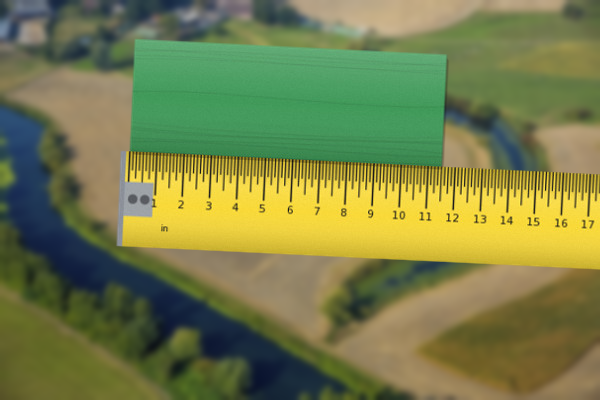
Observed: 11.5 in
